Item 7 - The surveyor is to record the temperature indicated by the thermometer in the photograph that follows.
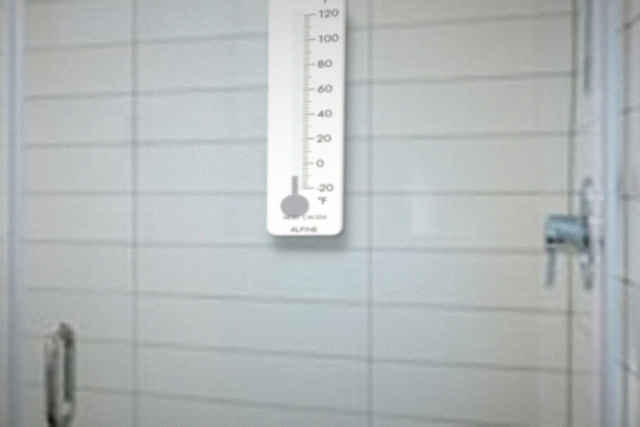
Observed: -10 °F
